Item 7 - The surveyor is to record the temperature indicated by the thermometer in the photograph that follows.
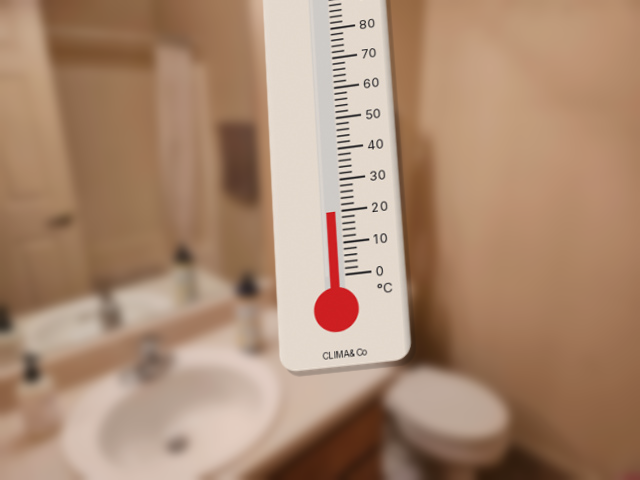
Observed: 20 °C
